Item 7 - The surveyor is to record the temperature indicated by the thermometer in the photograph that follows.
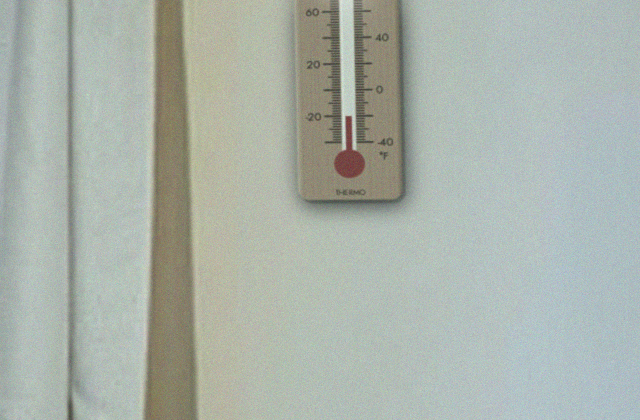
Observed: -20 °F
